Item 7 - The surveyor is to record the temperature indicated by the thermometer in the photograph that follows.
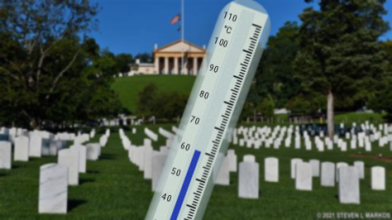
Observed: 60 °C
